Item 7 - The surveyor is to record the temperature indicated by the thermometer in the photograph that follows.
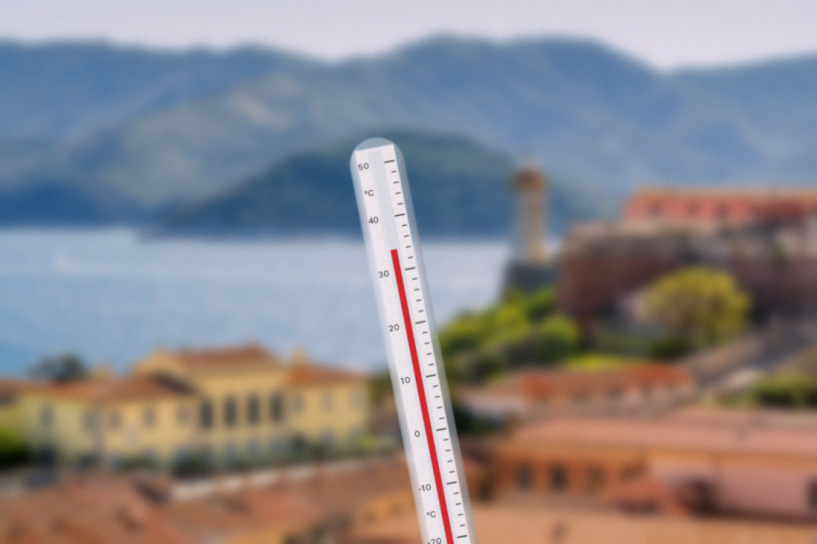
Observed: 34 °C
